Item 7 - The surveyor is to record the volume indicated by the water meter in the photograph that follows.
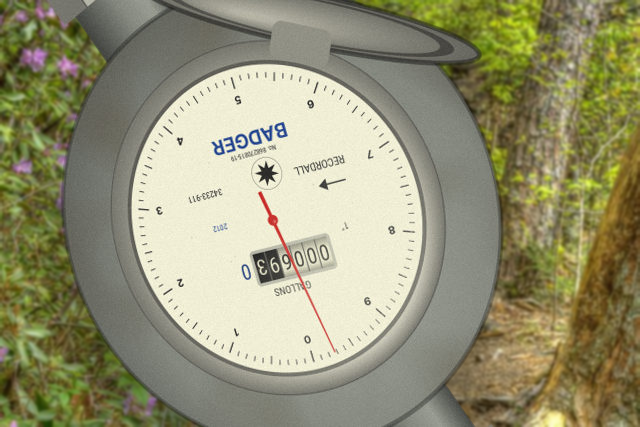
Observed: 6929.7 gal
